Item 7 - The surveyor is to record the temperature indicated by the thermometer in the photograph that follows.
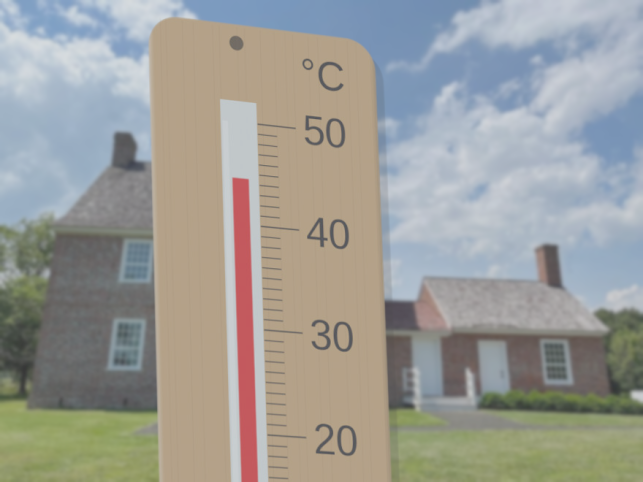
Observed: 44.5 °C
